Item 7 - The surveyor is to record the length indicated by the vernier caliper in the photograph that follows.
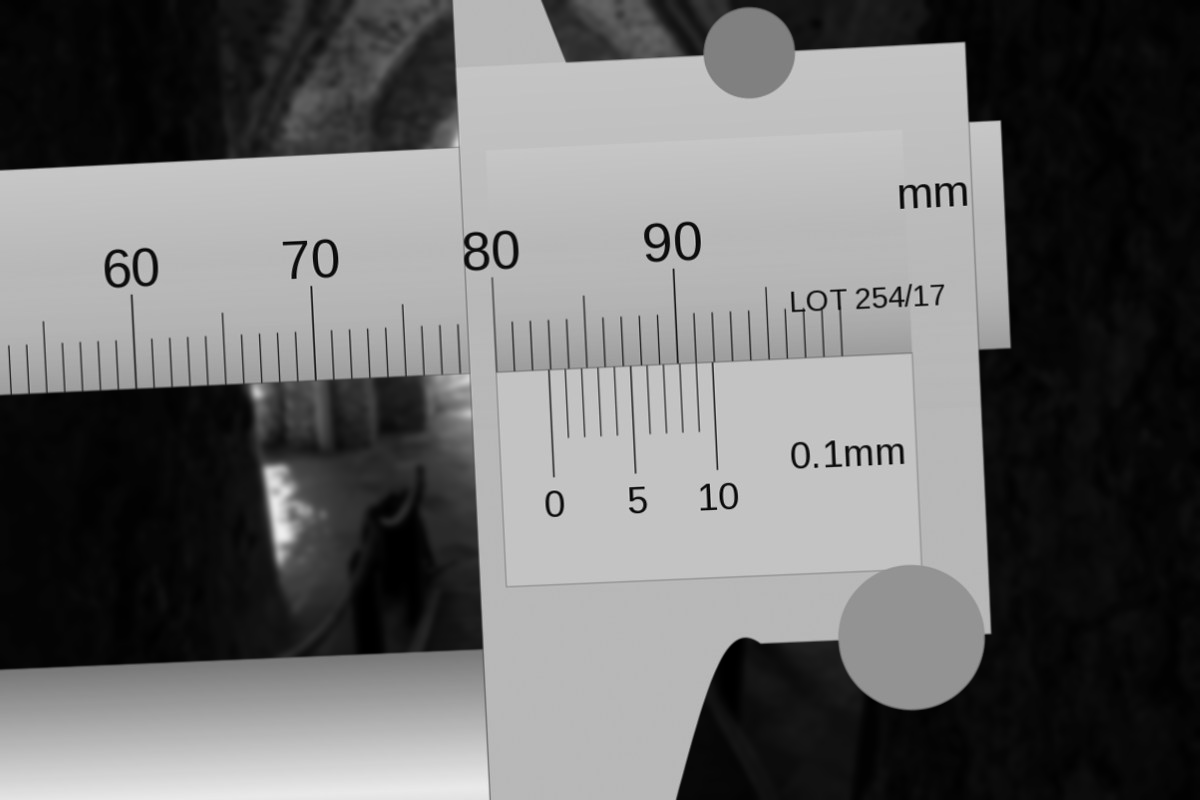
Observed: 82.9 mm
